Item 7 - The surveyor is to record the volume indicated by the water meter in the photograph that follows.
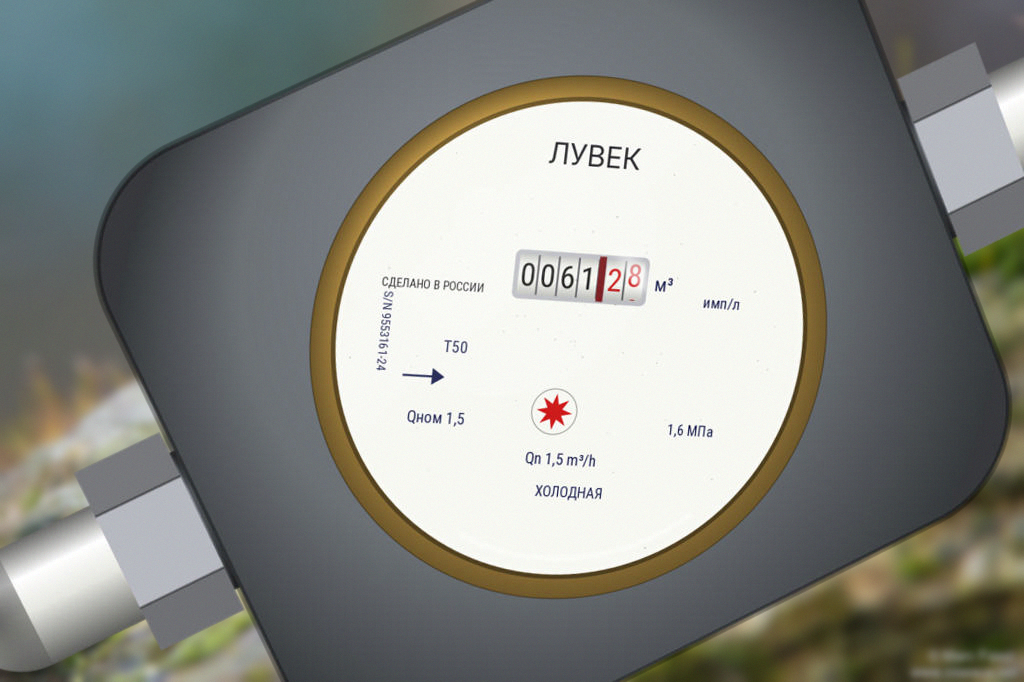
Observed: 61.28 m³
